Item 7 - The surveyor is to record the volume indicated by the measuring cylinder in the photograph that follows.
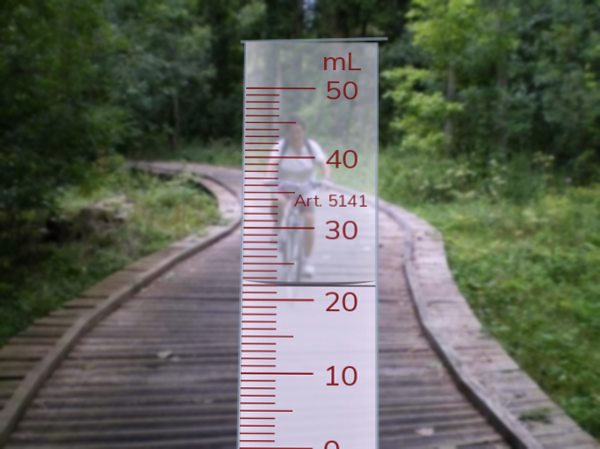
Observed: 22 mL
